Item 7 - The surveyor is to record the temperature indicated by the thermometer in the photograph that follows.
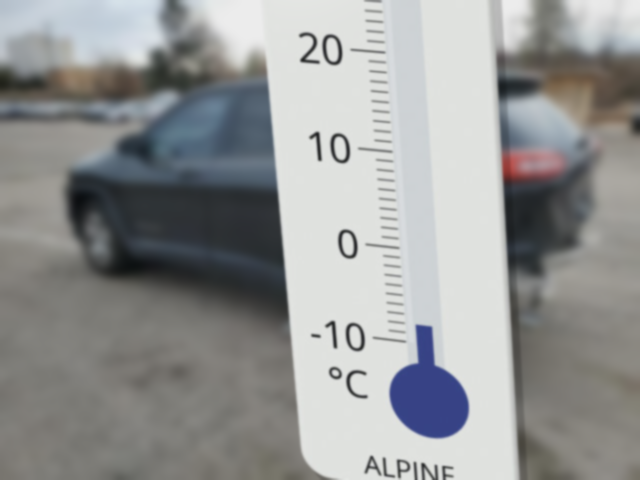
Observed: -8 °C
